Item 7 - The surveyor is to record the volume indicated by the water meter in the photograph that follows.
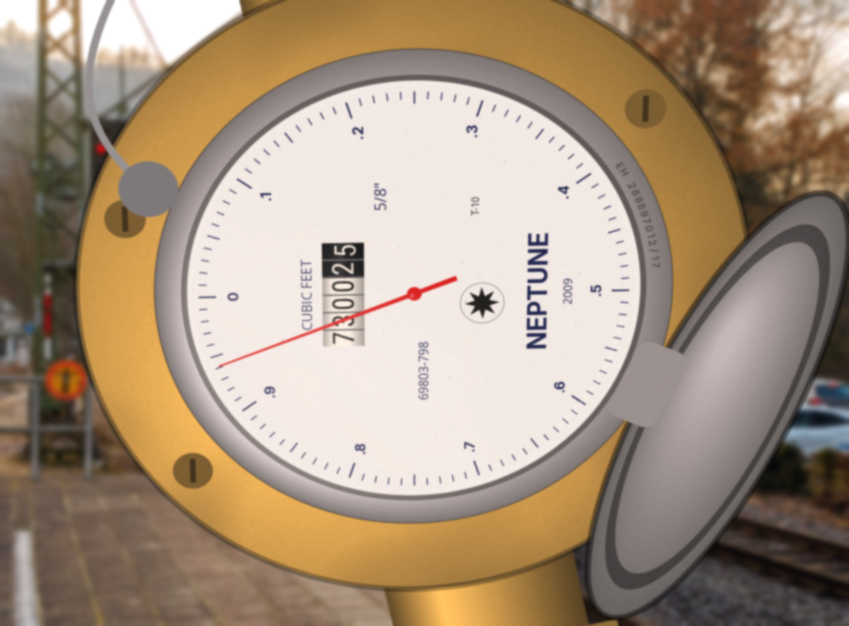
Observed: 730024.94 ft³
